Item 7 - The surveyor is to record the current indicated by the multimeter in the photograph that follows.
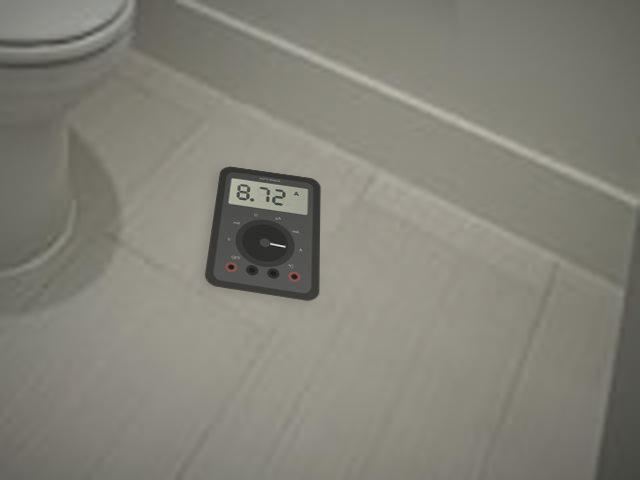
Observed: 8.72 A
